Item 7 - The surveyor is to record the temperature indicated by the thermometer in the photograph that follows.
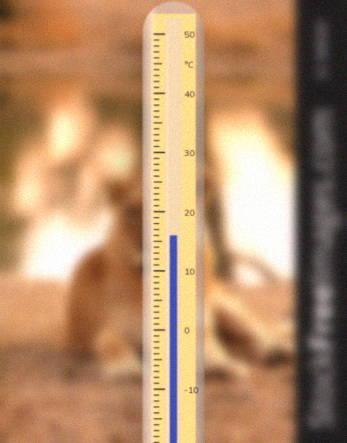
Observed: 16 °C
